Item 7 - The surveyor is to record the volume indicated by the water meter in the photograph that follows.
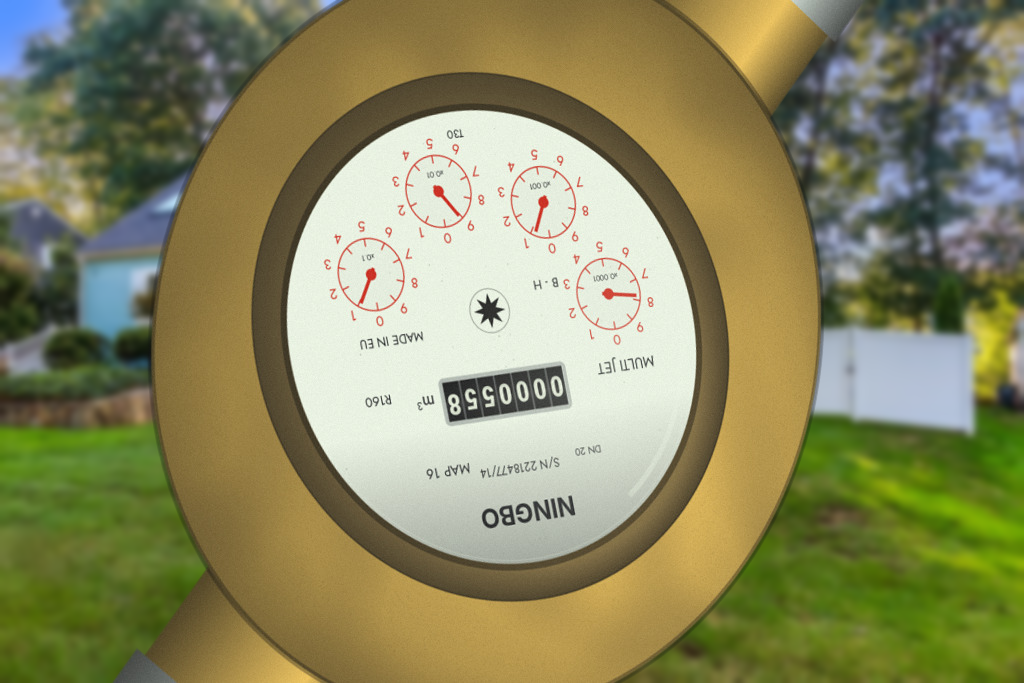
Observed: 558.0907 m³
